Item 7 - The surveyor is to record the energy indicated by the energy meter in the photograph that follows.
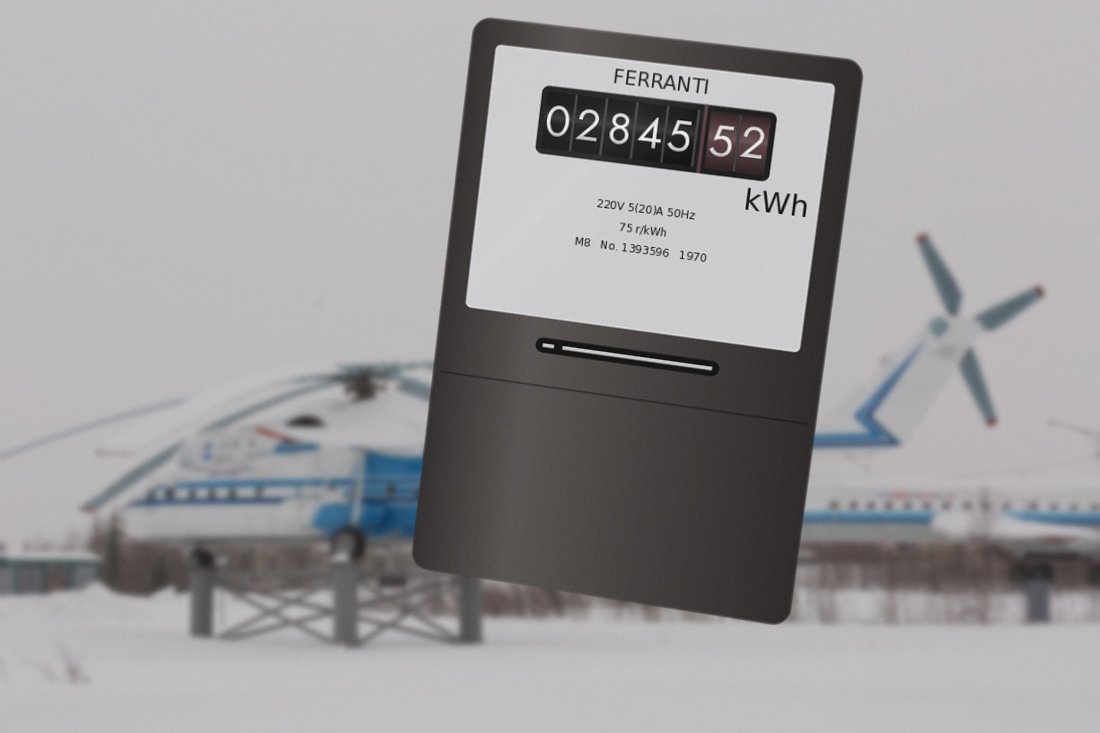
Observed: 2845.52 kWh
